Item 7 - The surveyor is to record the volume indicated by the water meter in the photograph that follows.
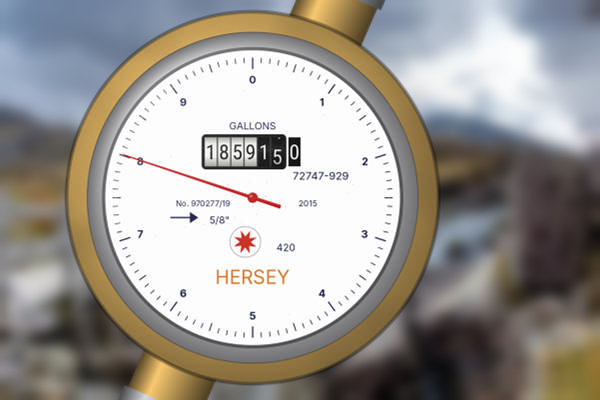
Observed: 1859148.0 gal
